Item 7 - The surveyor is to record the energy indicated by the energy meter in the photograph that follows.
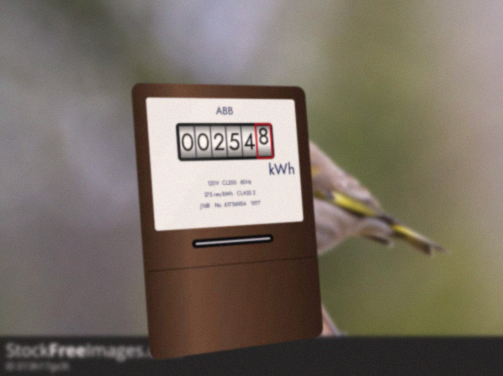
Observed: 254.8 kWh
